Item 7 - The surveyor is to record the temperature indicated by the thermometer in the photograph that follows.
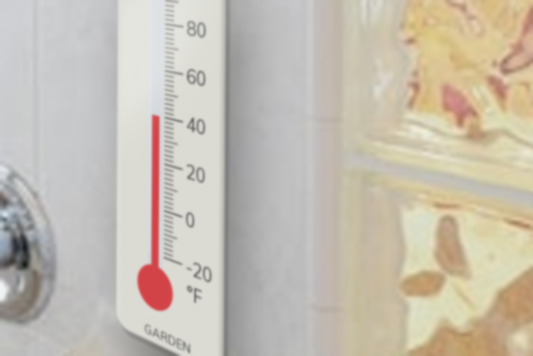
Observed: 40 °F
